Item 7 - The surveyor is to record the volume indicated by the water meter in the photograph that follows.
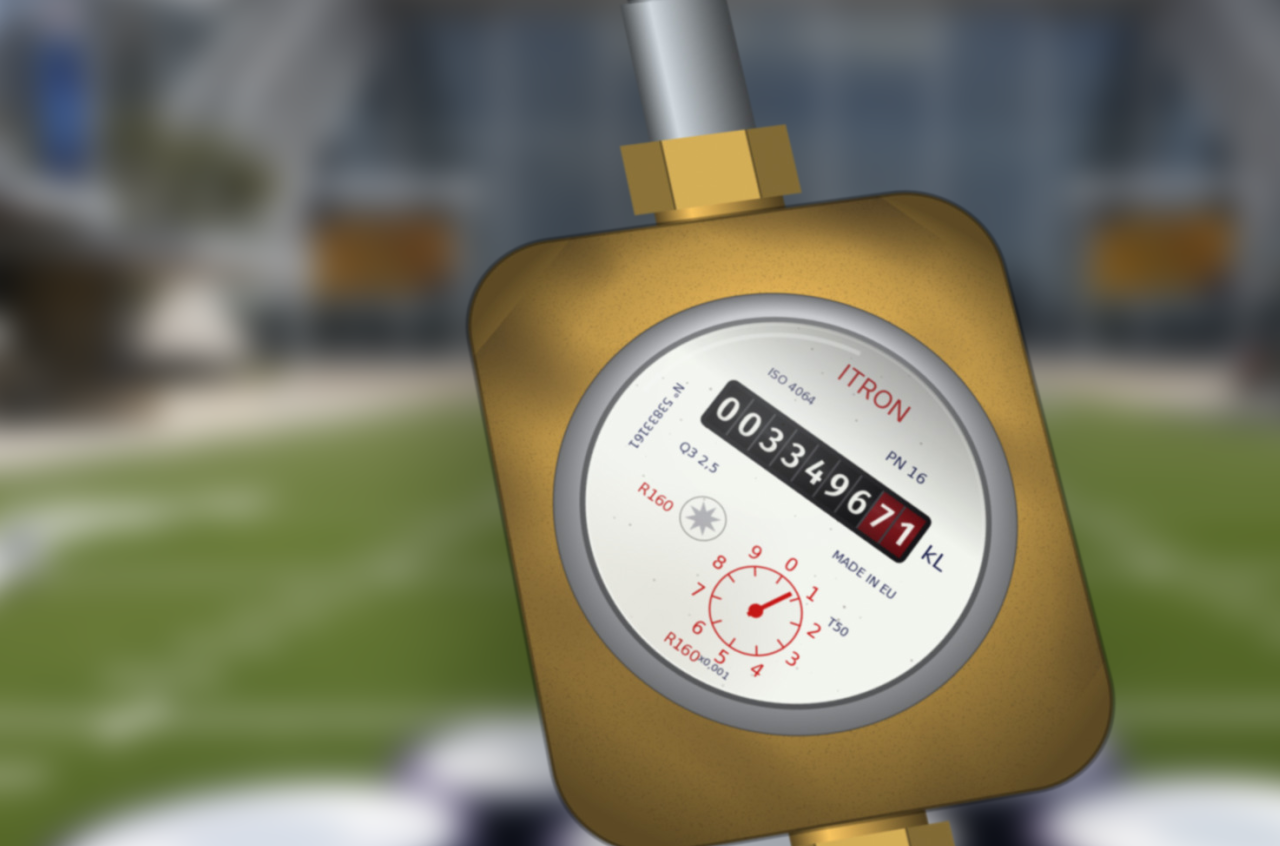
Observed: 33496.710 kL
